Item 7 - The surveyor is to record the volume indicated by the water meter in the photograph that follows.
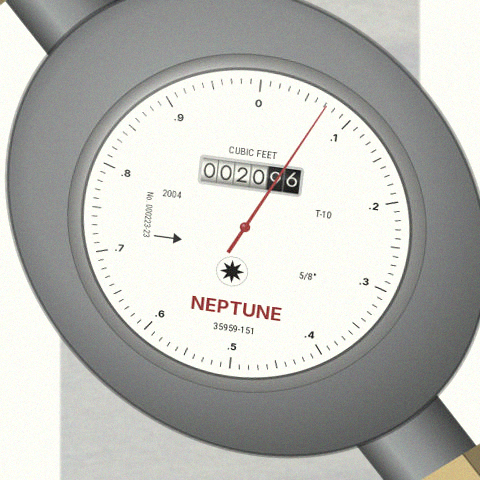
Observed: 2096.07 ft³
